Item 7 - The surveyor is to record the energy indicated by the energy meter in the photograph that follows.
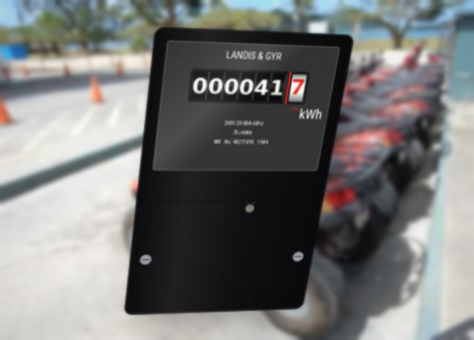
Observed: 41.7 kWh
